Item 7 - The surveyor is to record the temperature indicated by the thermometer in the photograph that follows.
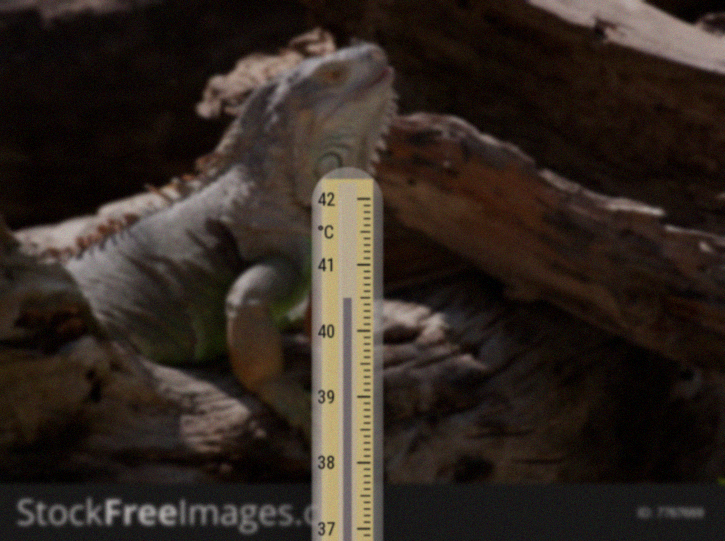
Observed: 40.5 °C
